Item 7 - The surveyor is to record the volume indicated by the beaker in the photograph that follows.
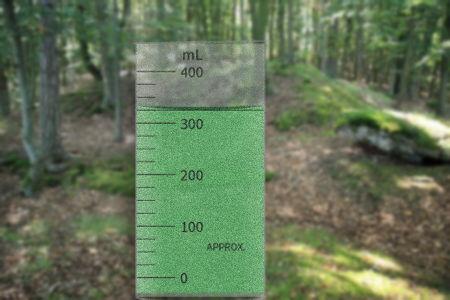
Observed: 325 mL
